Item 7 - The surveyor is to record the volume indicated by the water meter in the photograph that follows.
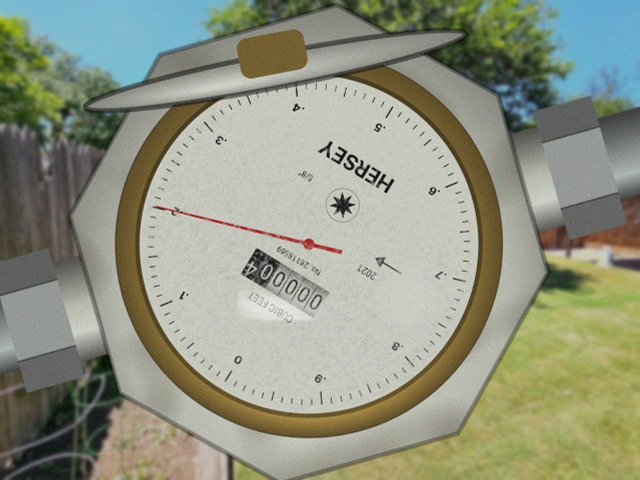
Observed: 4.20 ft³
